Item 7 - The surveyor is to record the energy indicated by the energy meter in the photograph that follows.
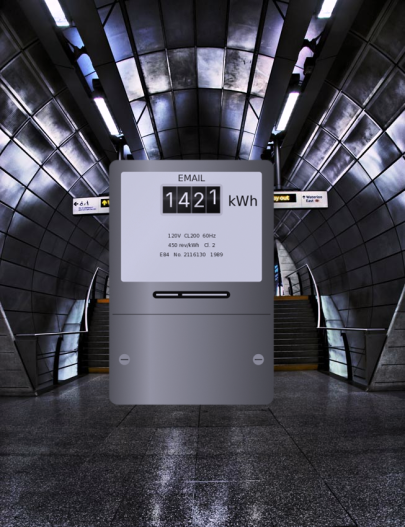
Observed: 1421 kWh
